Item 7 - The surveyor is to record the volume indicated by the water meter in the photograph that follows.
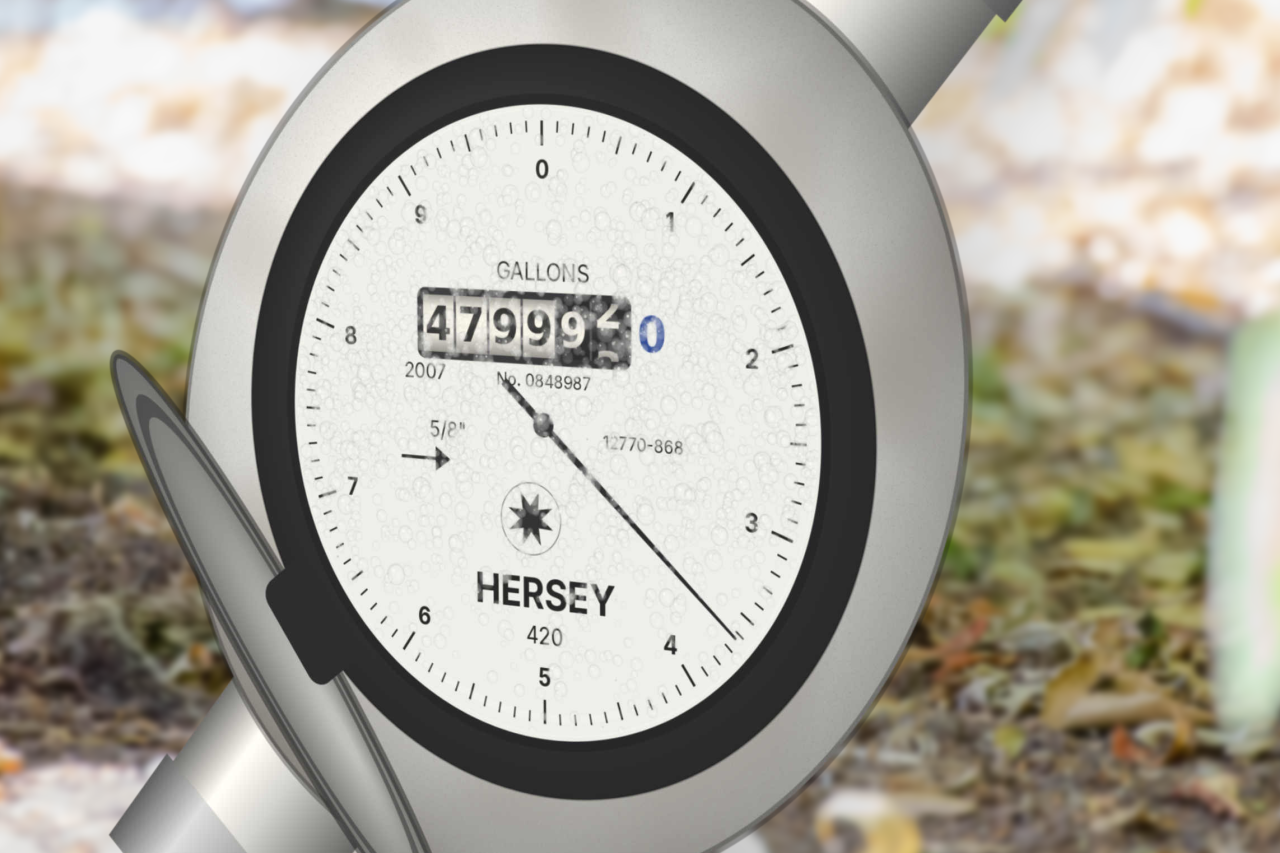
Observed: 4799923.6 gal
